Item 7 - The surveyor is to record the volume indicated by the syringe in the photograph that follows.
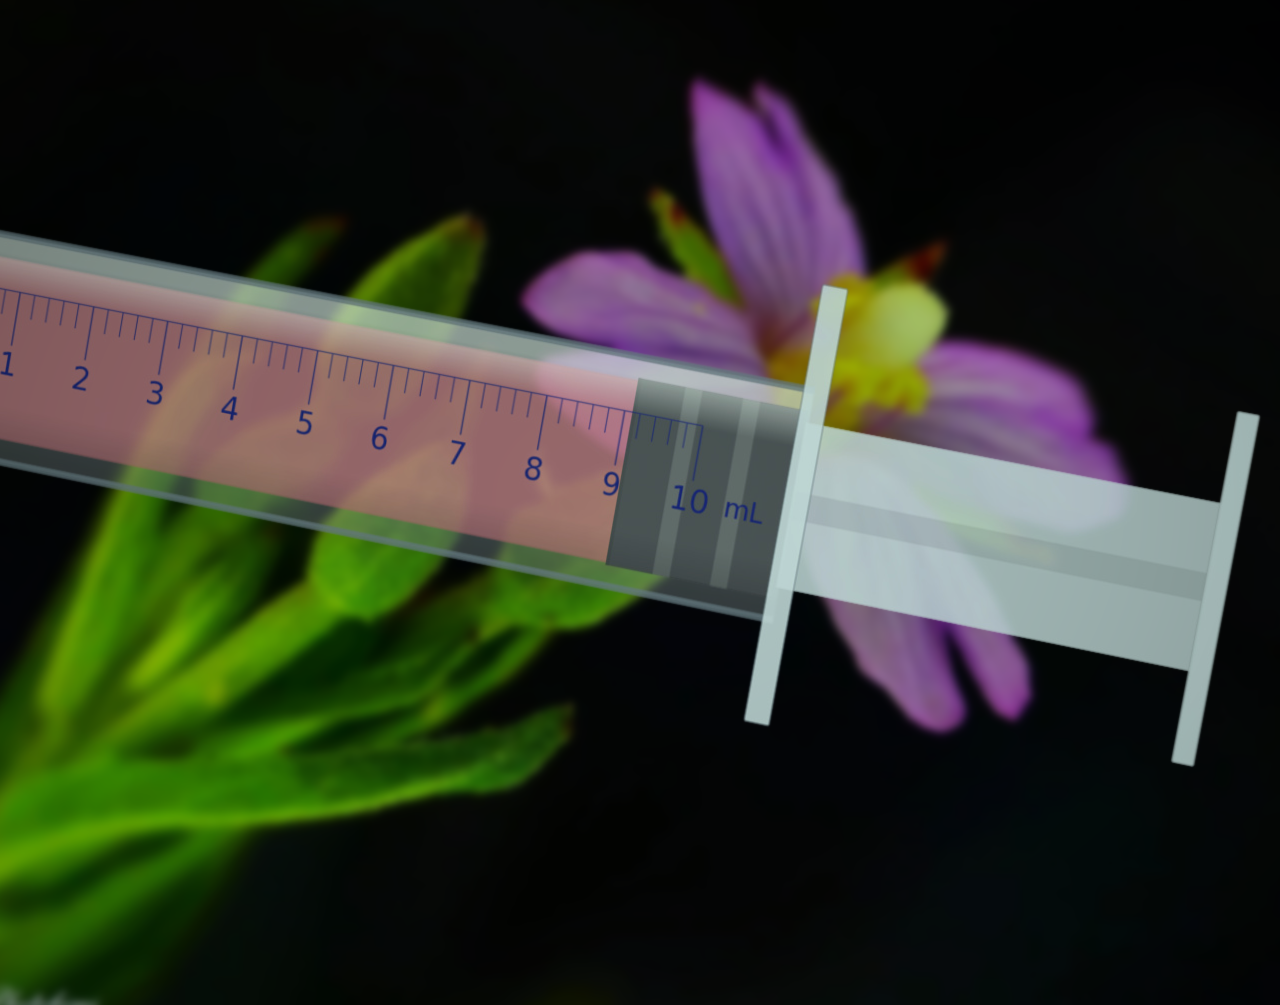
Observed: 9.1 mL
